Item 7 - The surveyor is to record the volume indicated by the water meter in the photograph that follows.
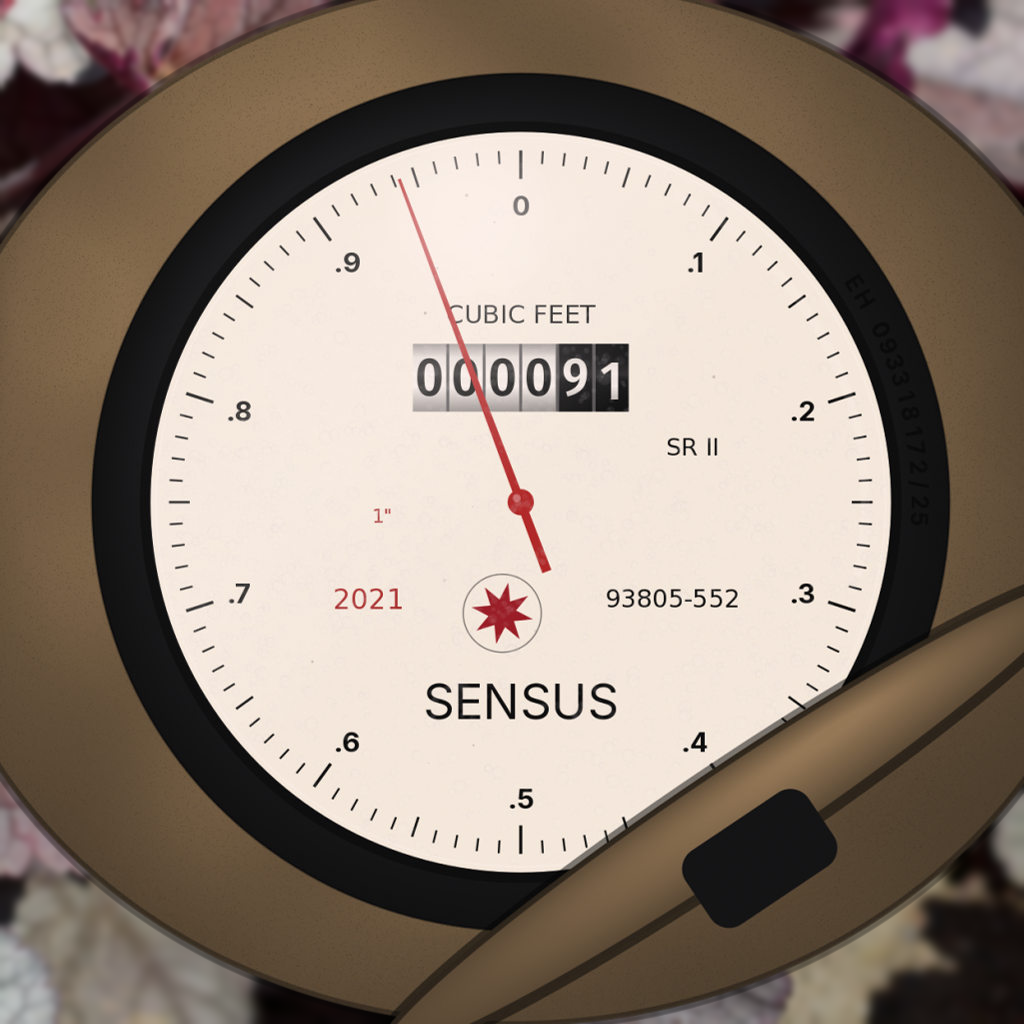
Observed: 90.94 ft³
